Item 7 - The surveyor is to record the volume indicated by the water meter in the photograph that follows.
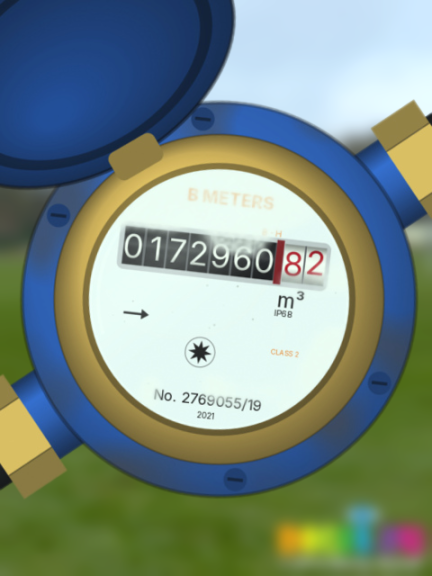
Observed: 172960.82 m³
